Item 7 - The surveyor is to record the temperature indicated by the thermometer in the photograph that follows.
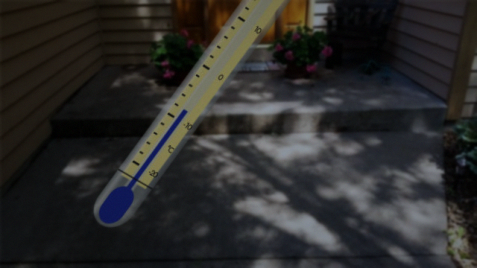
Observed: -8 °C
